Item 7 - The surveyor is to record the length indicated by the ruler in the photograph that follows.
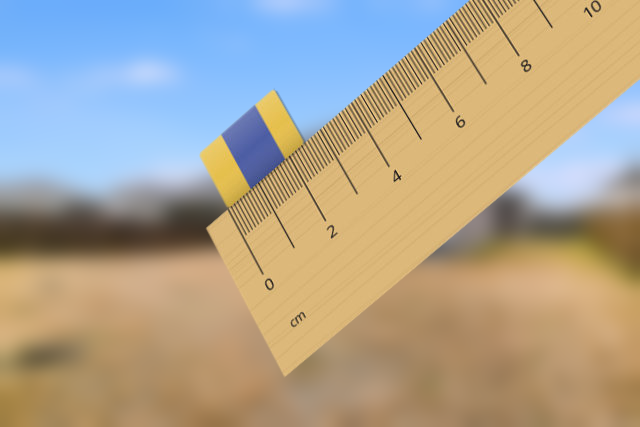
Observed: 2.5 cm
